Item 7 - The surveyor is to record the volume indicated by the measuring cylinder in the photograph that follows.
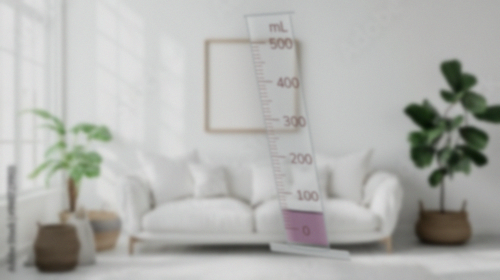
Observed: 50 mL
